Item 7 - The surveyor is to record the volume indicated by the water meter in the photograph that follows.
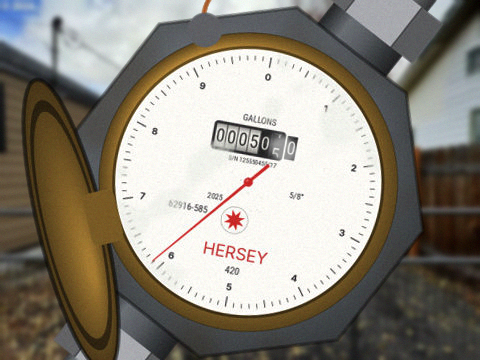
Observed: 5046.1 gal
